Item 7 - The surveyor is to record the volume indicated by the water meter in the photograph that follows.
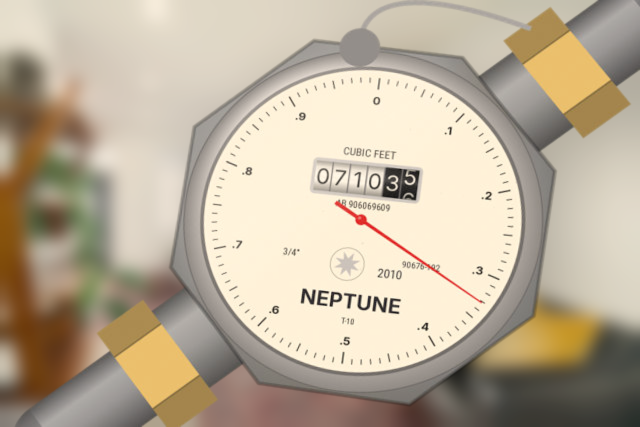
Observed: 71035.33 ft³
